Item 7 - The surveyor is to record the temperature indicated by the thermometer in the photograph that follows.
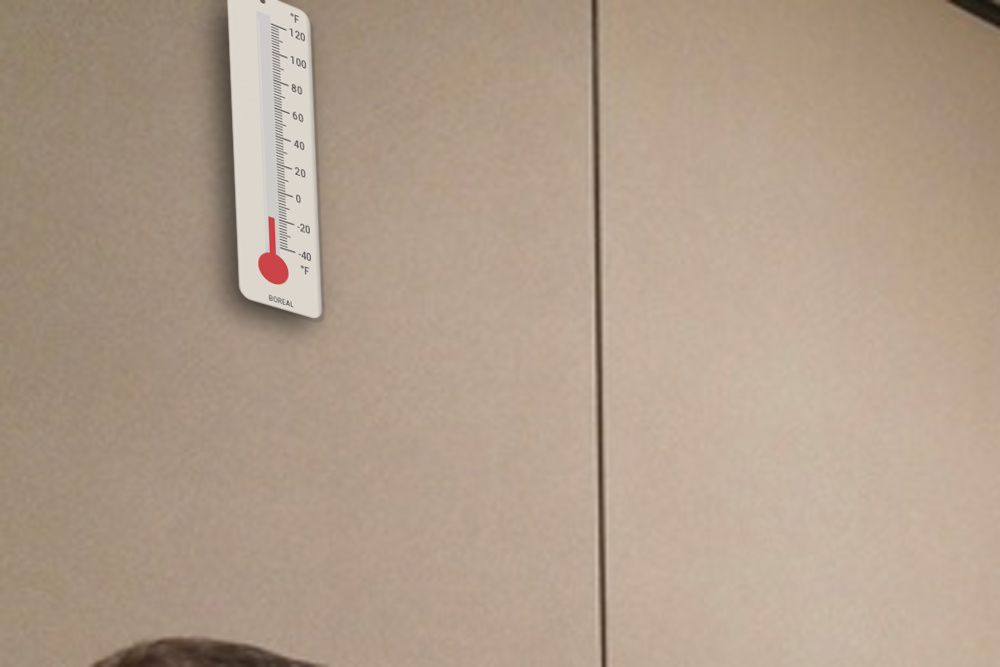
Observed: -20 °F
